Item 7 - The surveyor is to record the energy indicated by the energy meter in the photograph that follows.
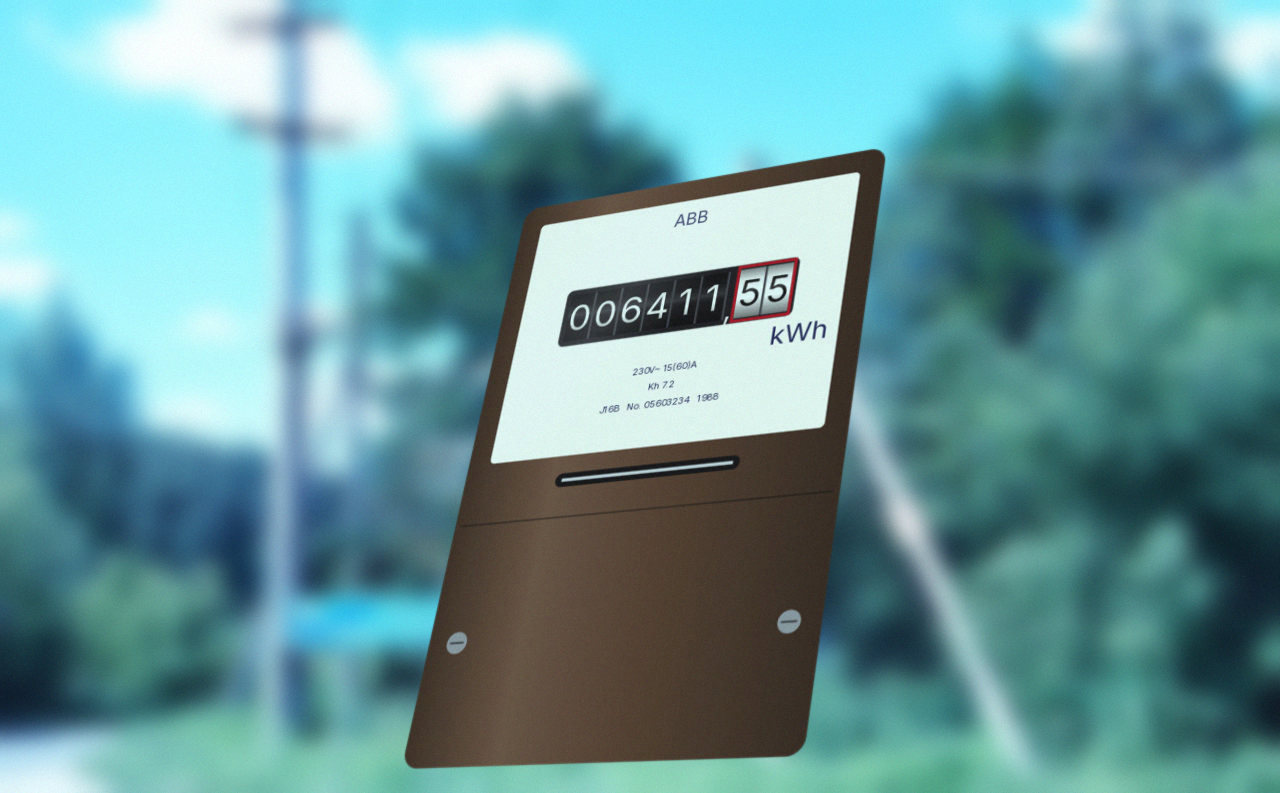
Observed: 6411.55 kWh
